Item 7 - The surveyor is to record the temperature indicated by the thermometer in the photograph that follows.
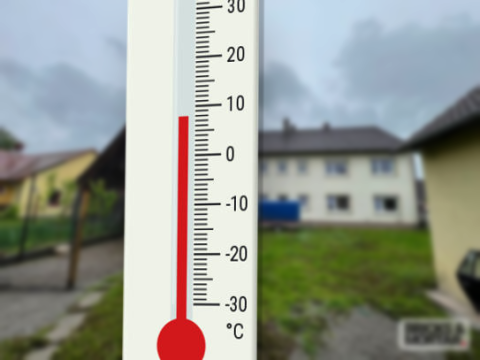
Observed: 8 °C
